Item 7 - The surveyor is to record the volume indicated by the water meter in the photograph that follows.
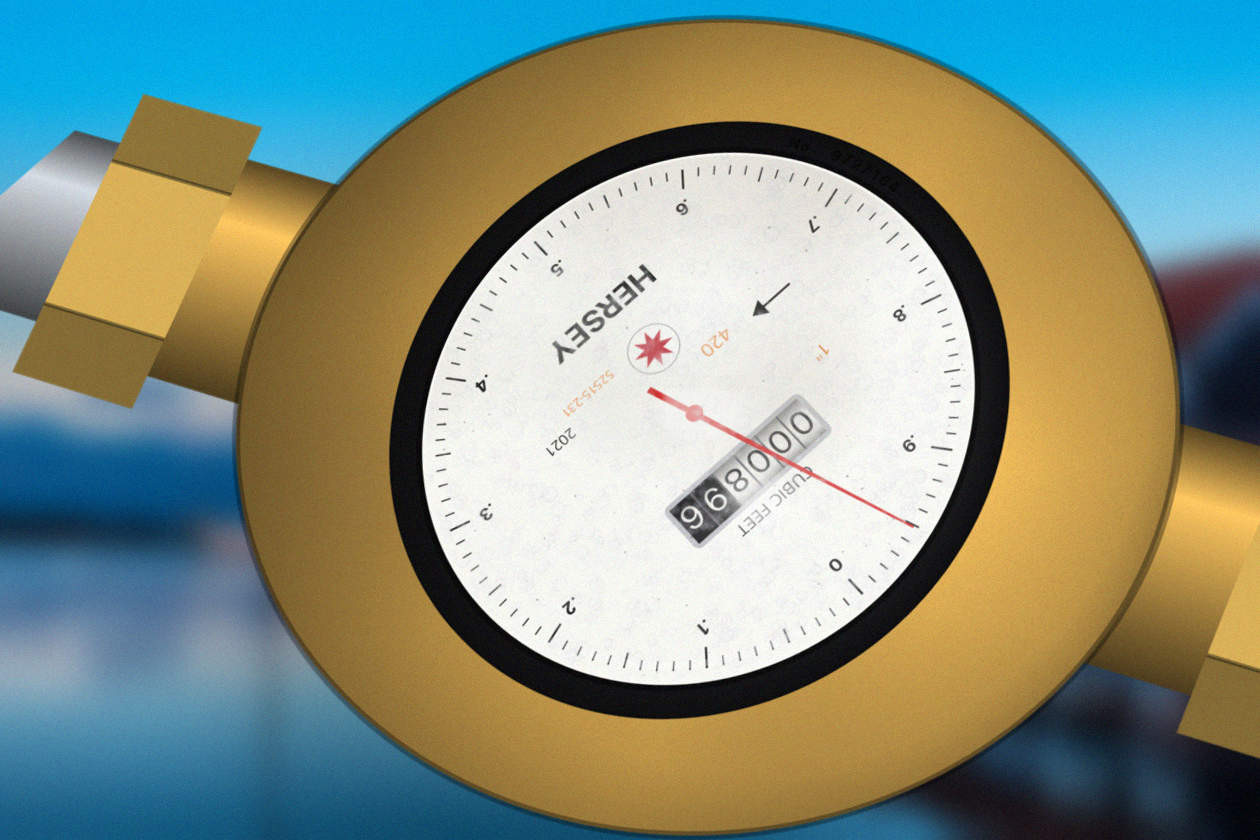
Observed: 895.95 ft³
